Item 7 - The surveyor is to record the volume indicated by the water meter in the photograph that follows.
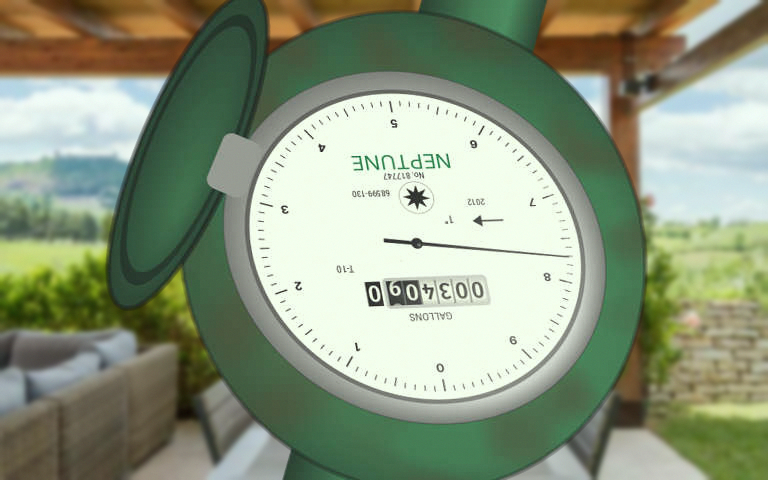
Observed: 34087.7 gal
